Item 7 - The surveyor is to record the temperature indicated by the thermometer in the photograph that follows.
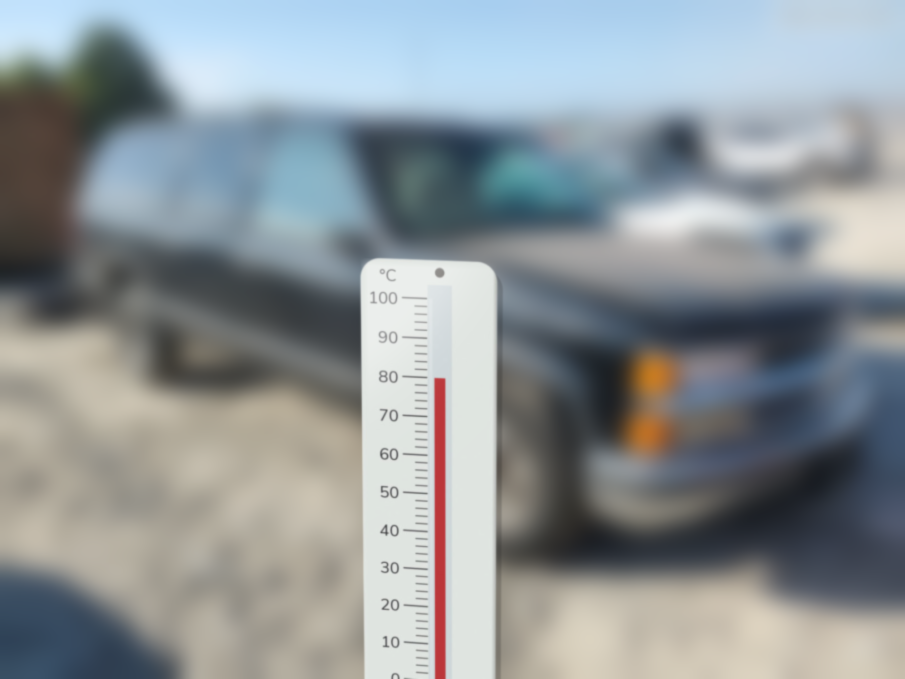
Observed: 80 °C
